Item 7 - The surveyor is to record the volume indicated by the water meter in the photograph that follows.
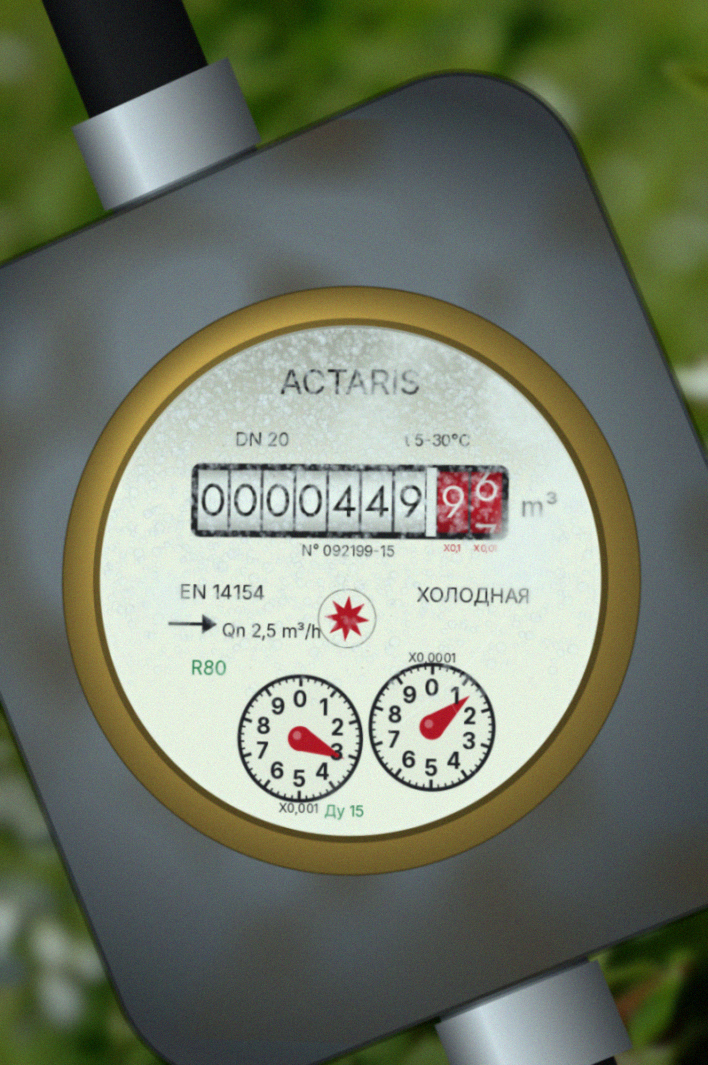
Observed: 449.9631 m³
